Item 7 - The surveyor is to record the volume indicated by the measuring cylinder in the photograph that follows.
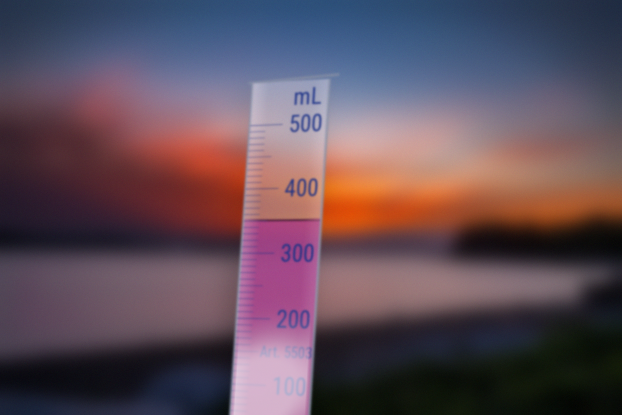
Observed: 350 mL
